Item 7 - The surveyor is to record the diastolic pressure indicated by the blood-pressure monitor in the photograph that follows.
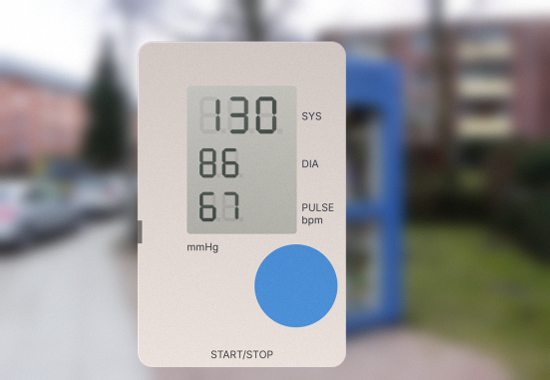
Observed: 86 mmHg
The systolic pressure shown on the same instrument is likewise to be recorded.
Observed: 130 mmHg
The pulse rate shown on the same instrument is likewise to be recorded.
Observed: 67 bpm
